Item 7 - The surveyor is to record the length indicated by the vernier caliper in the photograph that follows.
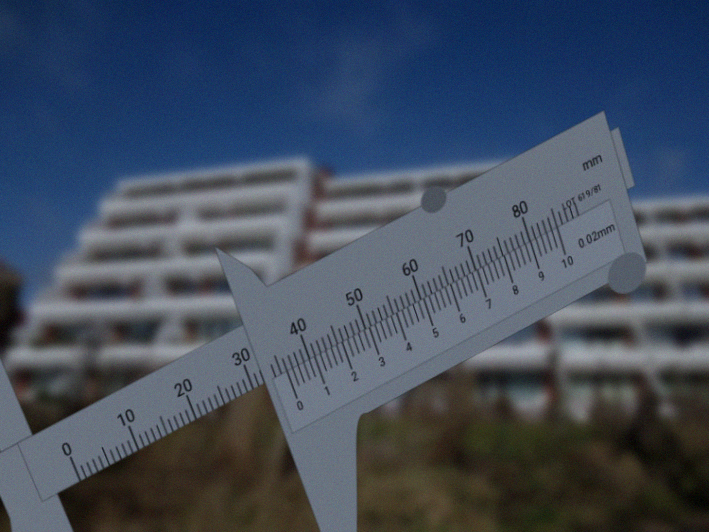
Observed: 36.0 mm
